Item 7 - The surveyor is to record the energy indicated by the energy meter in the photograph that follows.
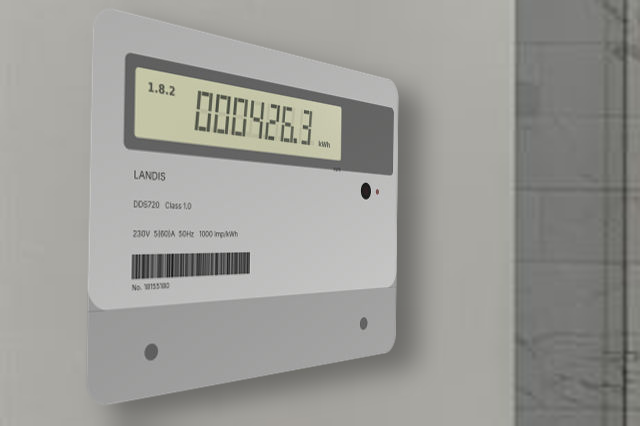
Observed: 426.3 kWh
